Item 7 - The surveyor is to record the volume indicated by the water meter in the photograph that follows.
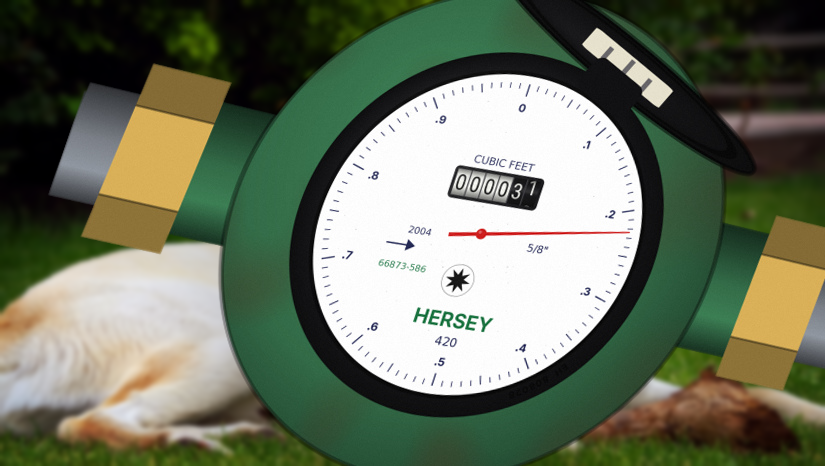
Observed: 31.22 ft³
